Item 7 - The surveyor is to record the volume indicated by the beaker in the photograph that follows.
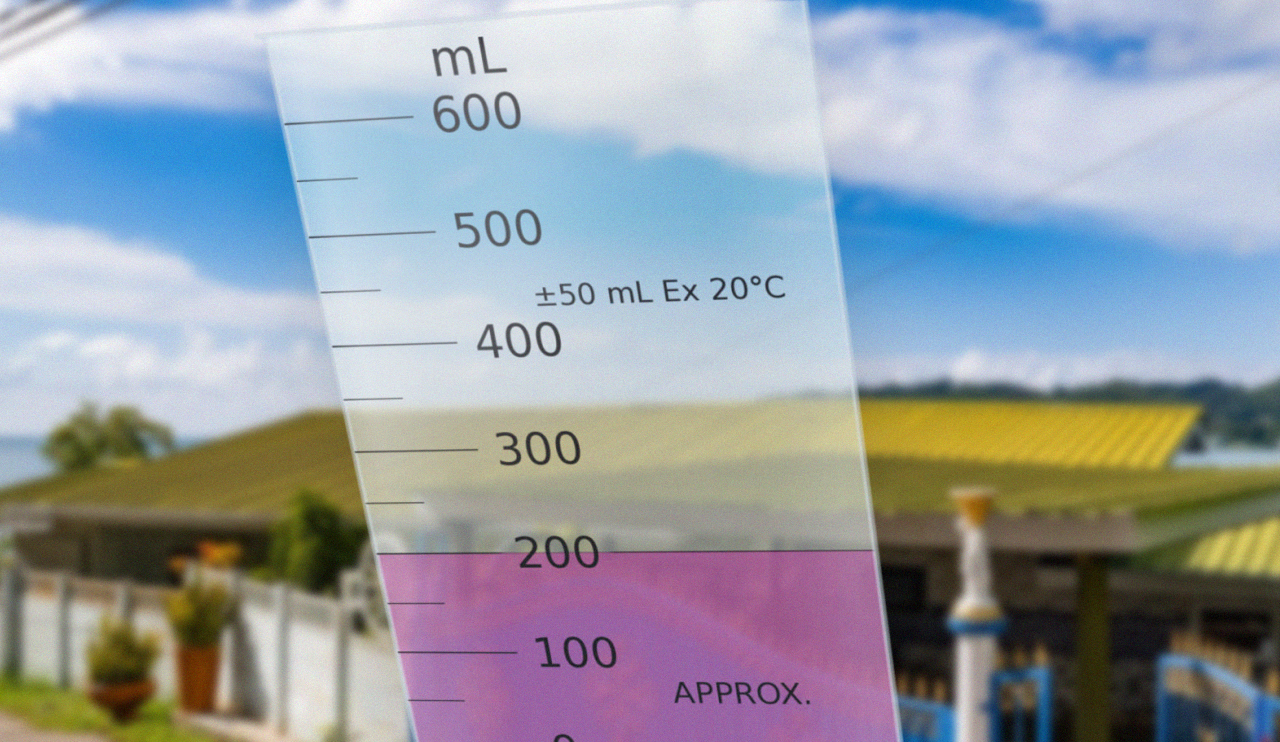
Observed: 200 mL
